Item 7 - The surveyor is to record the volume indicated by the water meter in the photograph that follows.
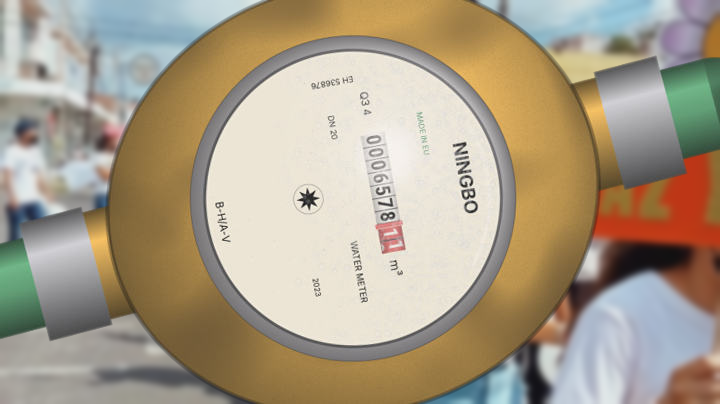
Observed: 6578.11 m³
